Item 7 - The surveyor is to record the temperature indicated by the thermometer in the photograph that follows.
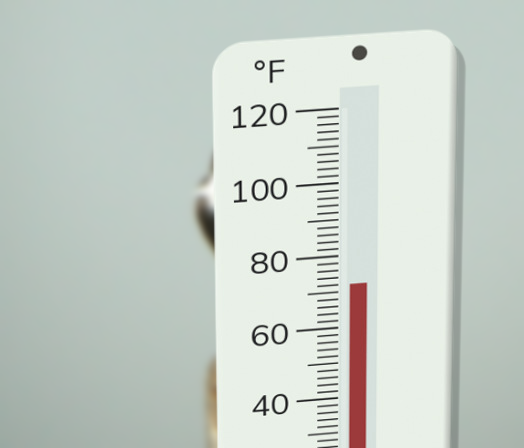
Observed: 72 °F
